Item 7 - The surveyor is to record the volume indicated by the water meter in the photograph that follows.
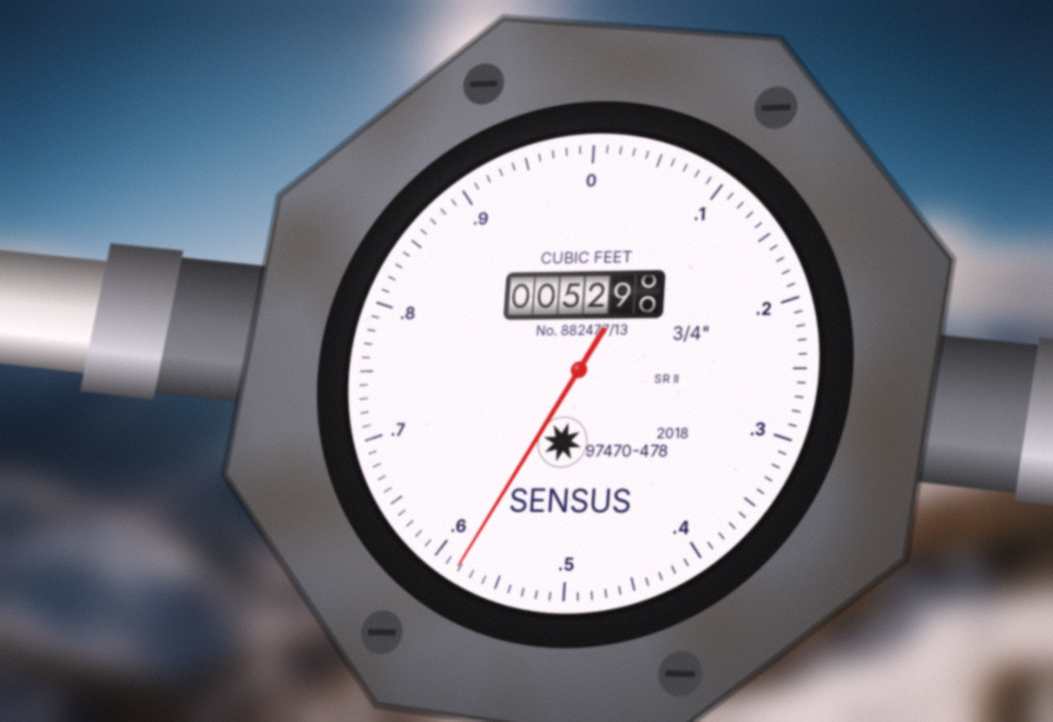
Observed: 5298.58 ft³
